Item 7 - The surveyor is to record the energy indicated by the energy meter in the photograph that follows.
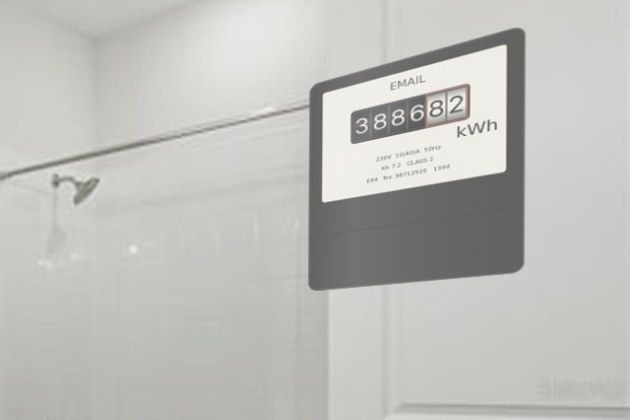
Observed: 3886.82 kWh
